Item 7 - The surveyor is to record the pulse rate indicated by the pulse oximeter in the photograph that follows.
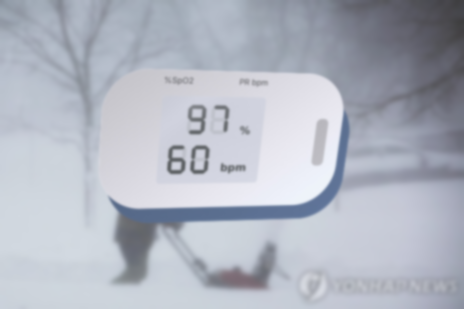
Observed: 60 bpm
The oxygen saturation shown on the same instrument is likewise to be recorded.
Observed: 97 %
